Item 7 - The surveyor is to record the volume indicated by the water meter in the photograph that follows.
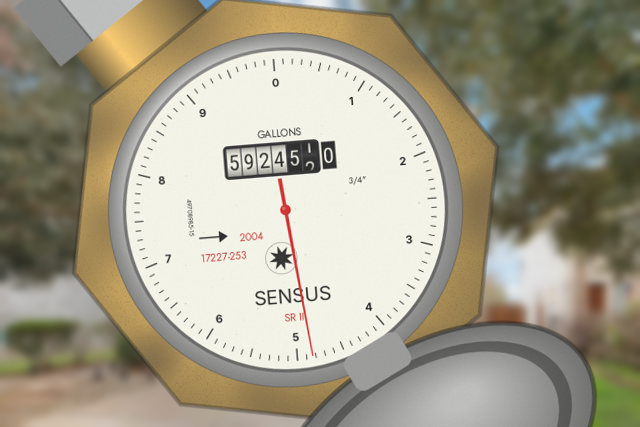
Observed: 5924514.8 gal
